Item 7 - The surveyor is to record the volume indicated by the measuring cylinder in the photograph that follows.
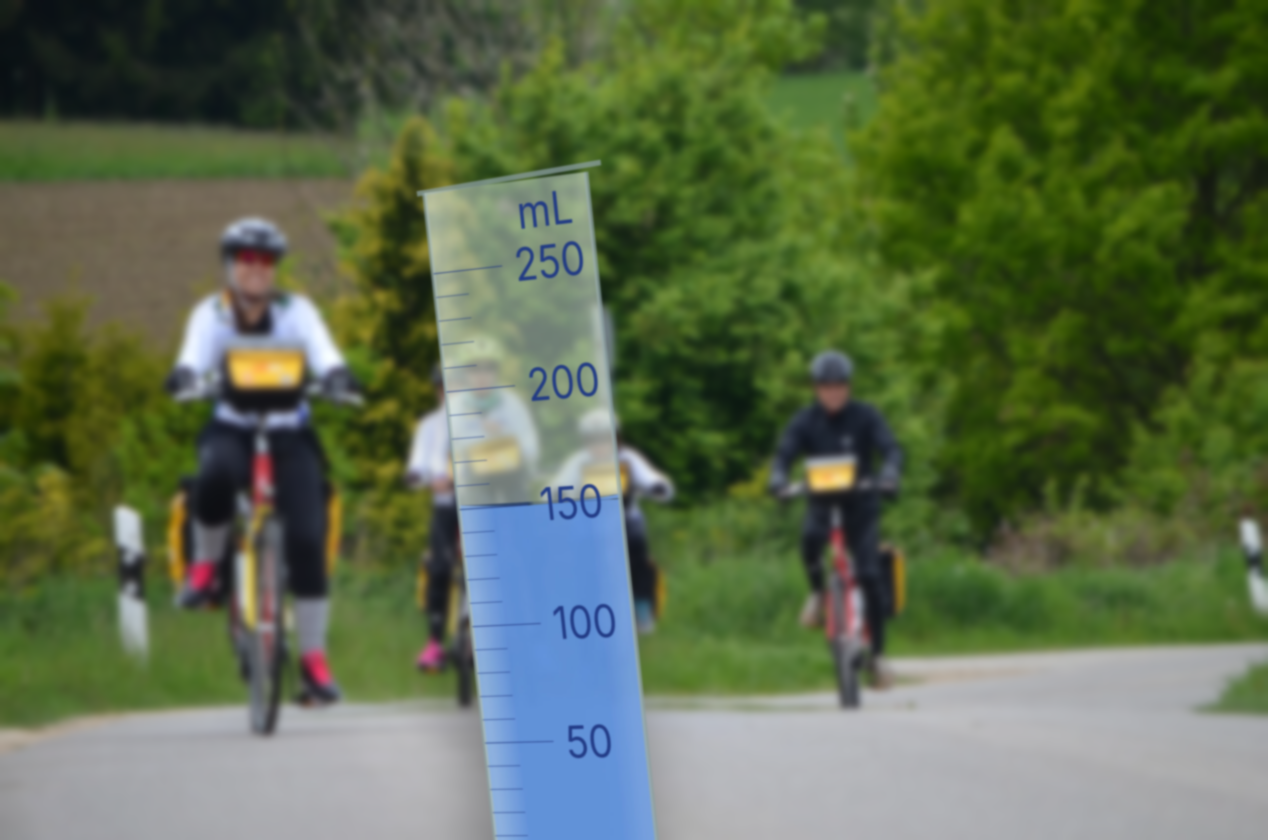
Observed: 150 mL
